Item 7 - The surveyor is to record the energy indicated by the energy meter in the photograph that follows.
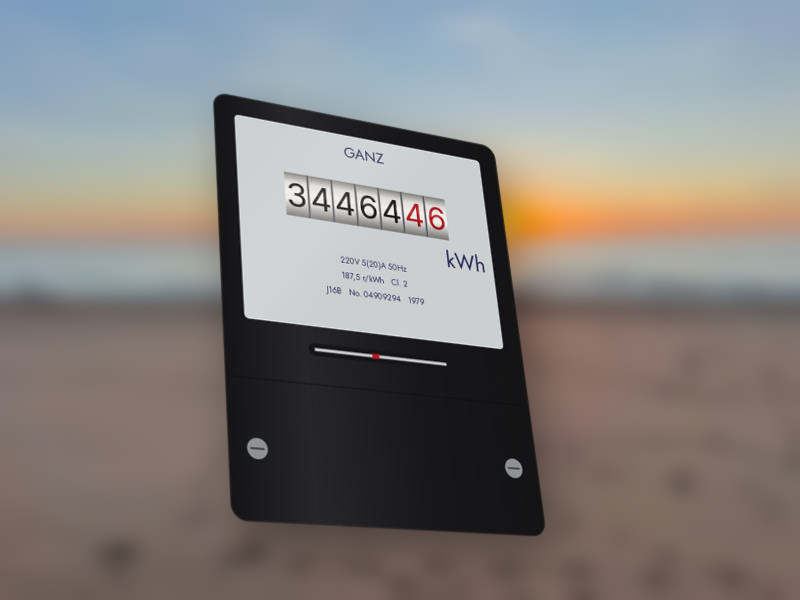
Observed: 34464.46 kWh
